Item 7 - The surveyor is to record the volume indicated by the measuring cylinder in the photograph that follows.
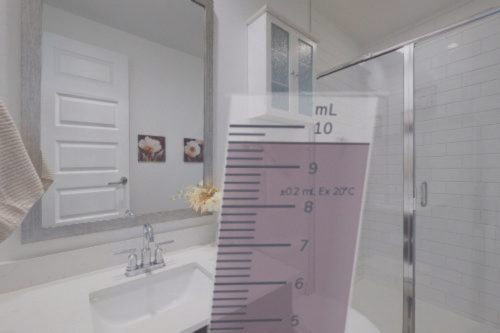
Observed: 9.6 mL
